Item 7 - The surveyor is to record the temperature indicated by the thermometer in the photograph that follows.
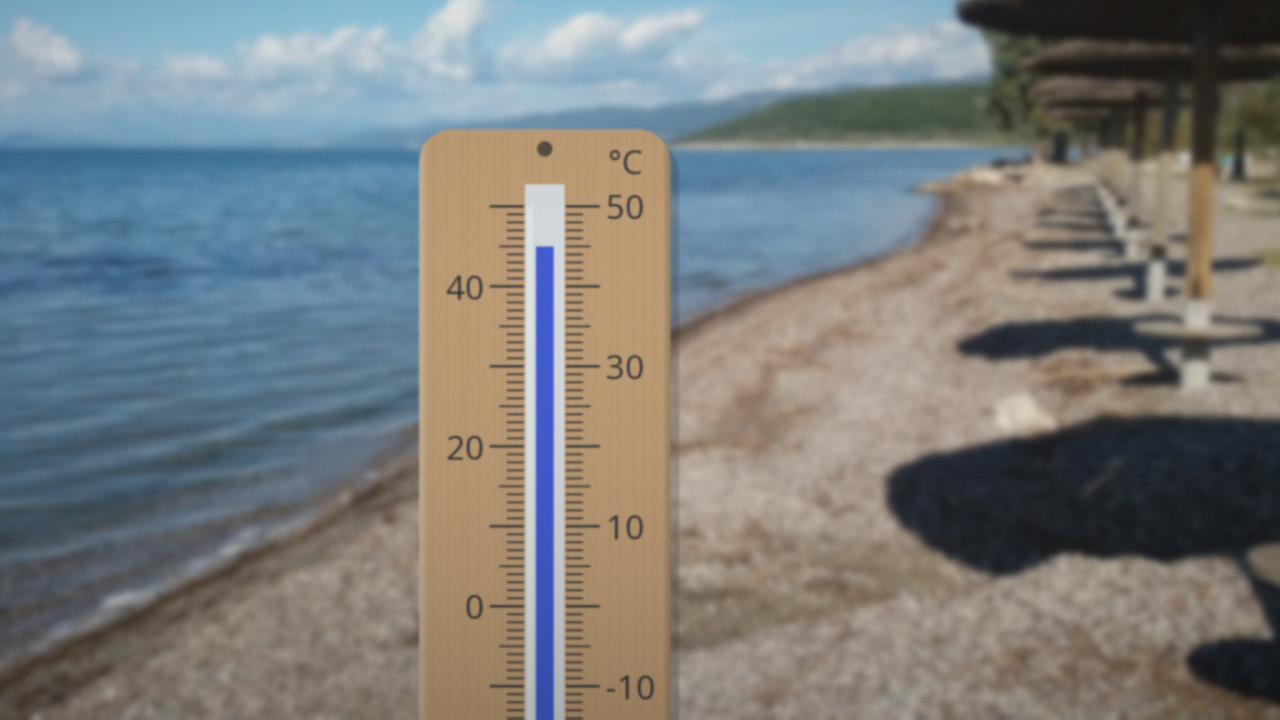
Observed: 45 °C
